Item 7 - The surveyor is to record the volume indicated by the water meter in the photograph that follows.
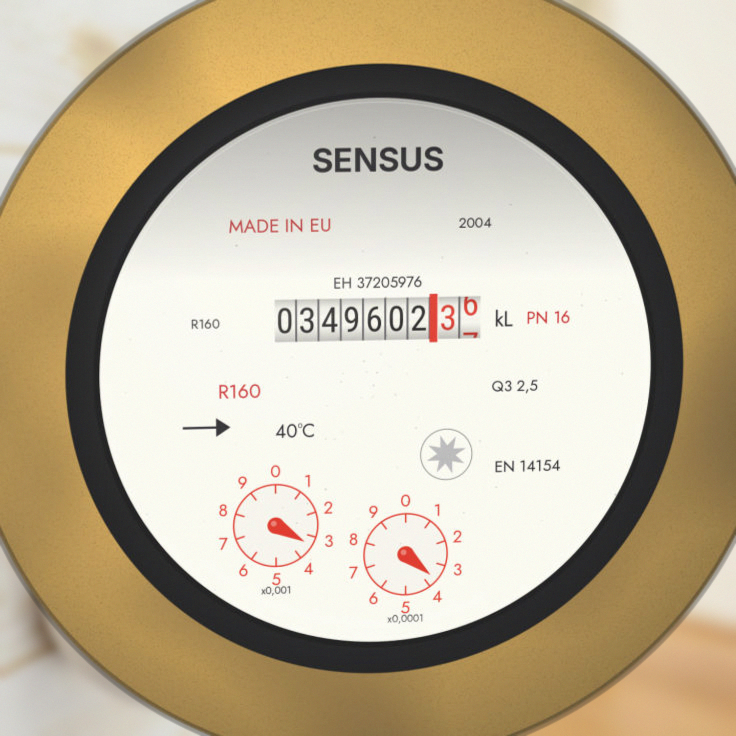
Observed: 349602.3633 kL
